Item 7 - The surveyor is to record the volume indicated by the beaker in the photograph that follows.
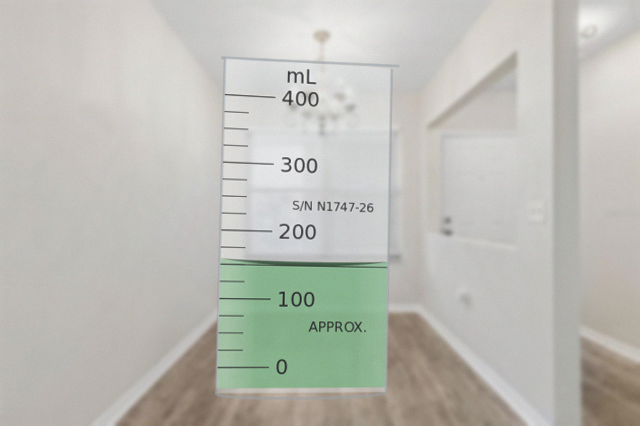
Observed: 150 mL
